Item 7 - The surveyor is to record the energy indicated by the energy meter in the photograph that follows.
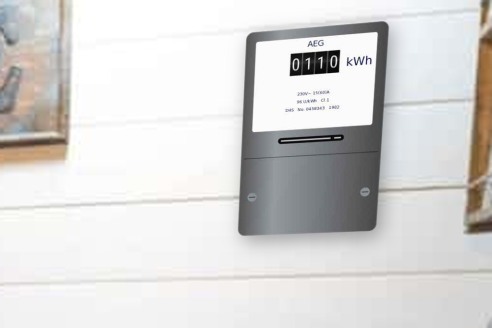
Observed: 110 kWh
